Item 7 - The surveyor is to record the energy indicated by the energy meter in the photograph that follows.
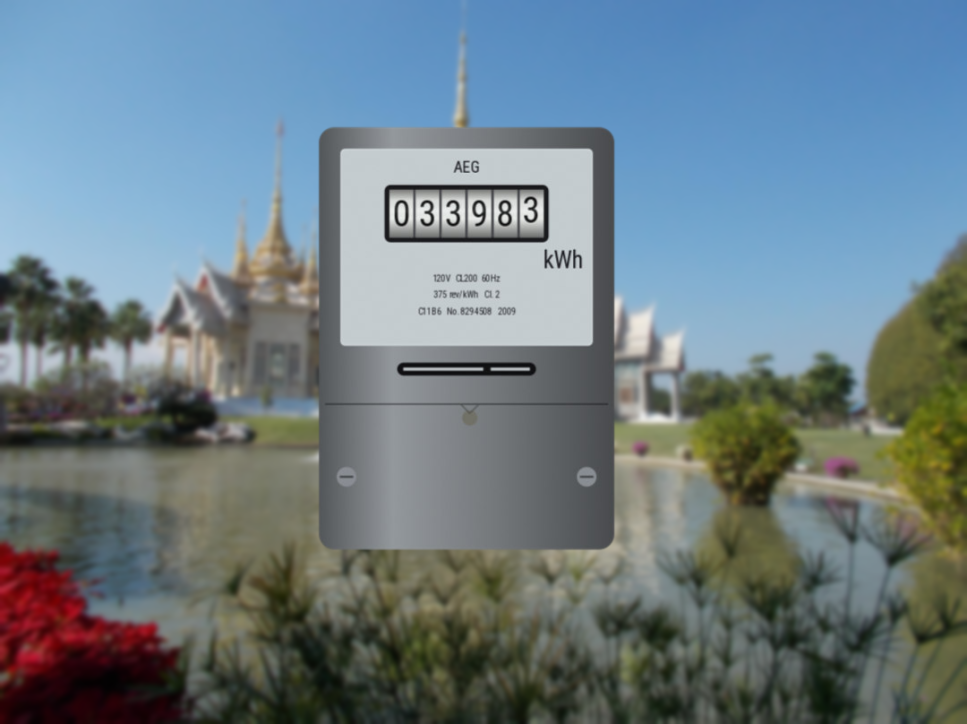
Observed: 33983 kWh
